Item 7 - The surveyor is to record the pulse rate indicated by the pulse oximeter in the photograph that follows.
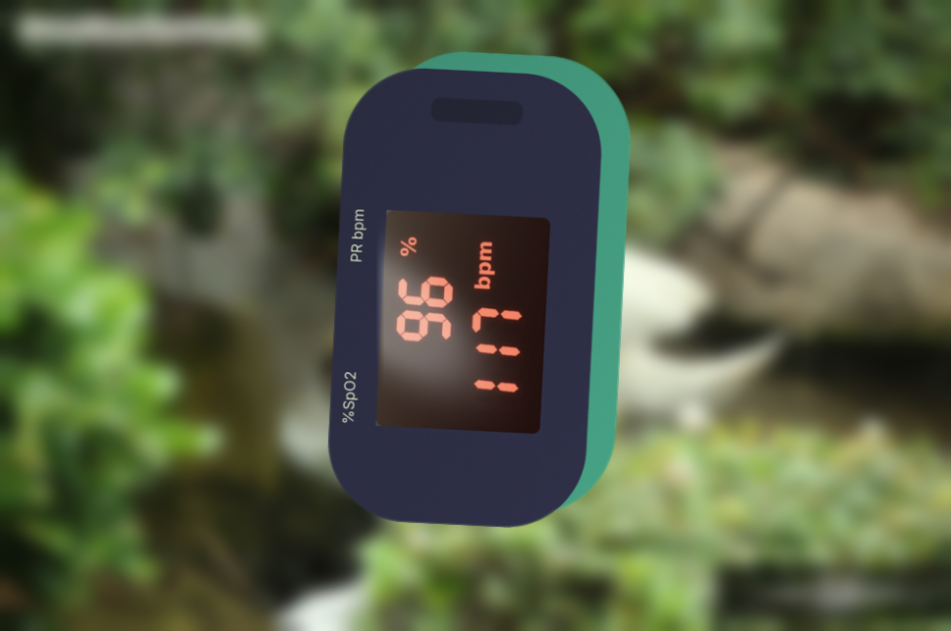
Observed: 117 bpm
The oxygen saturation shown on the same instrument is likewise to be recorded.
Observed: 96 %
